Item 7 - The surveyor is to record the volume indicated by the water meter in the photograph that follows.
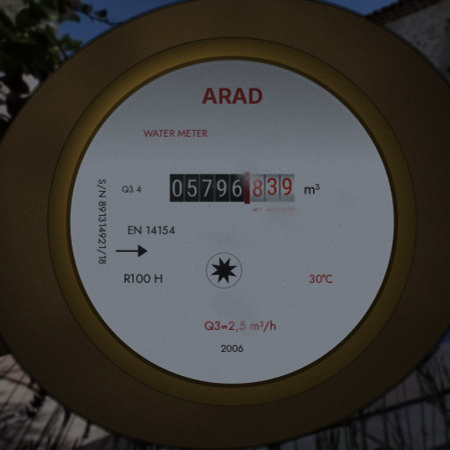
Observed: 5796.839 m³
